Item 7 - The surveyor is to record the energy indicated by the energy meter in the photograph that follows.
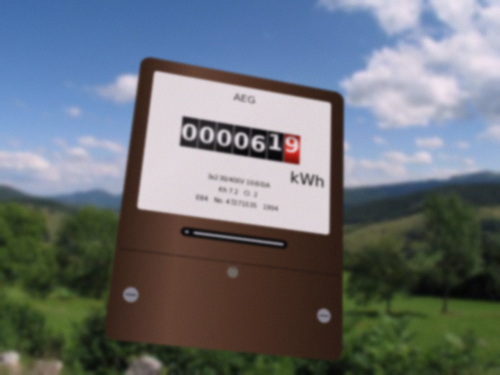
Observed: 61.9 kWh
